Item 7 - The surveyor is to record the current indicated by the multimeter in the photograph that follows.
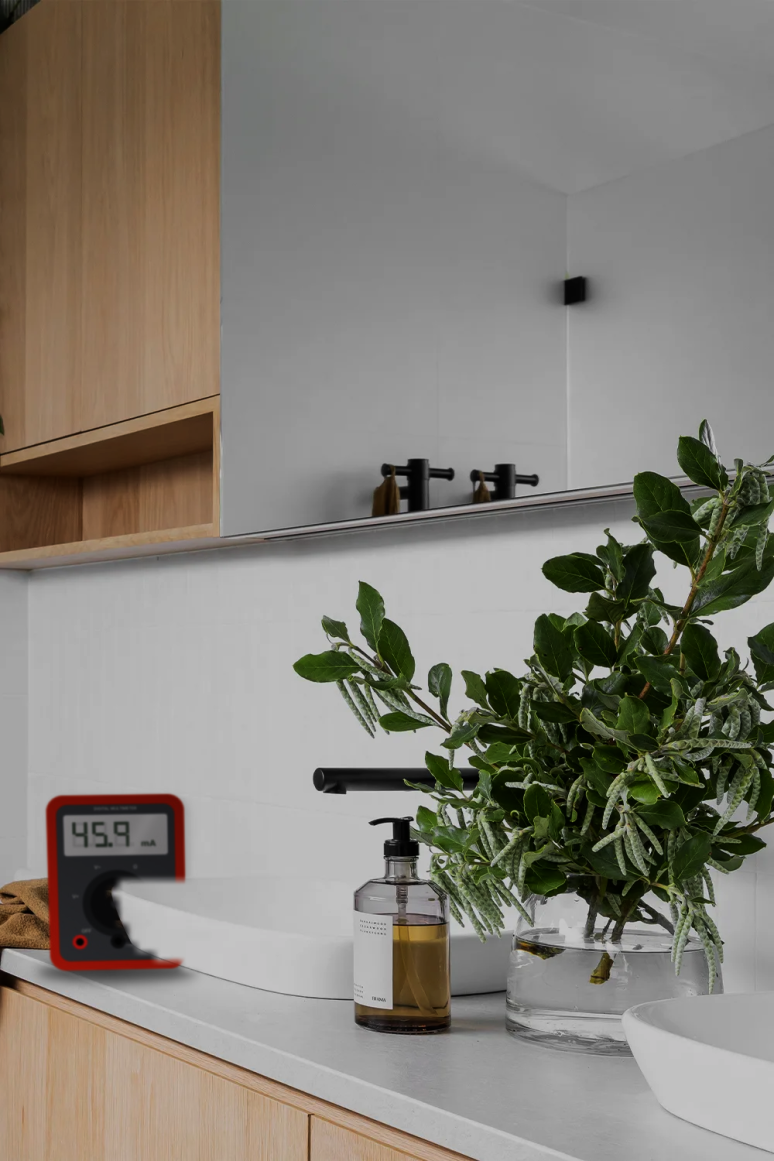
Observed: 45.9 mA
